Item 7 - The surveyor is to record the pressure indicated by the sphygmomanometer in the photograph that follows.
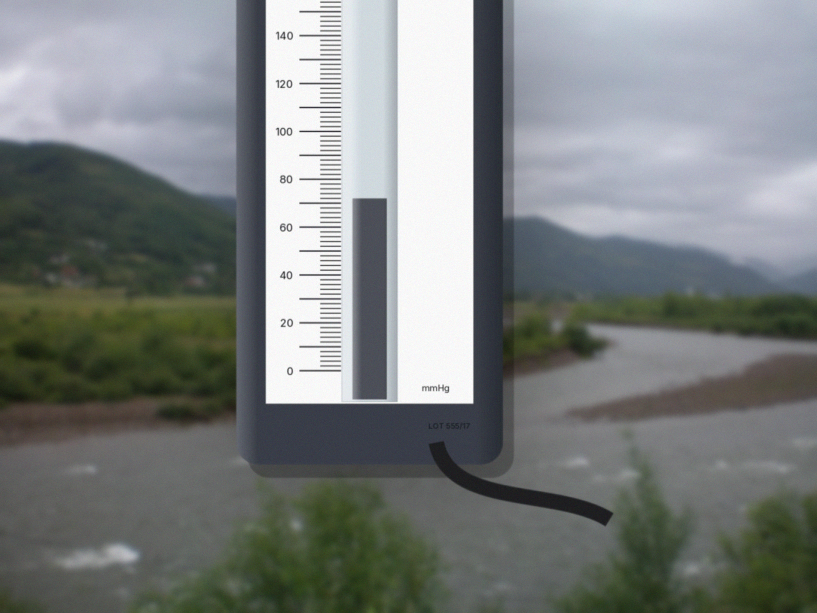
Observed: 72 mmHg
